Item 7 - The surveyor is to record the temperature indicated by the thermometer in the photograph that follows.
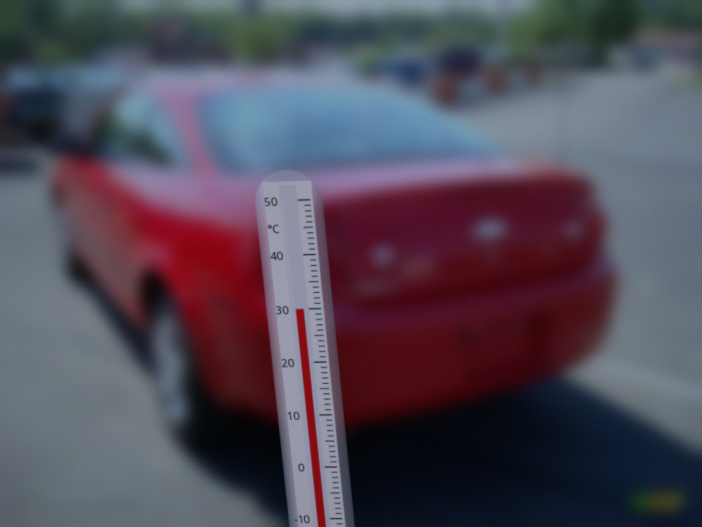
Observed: 30 °C
